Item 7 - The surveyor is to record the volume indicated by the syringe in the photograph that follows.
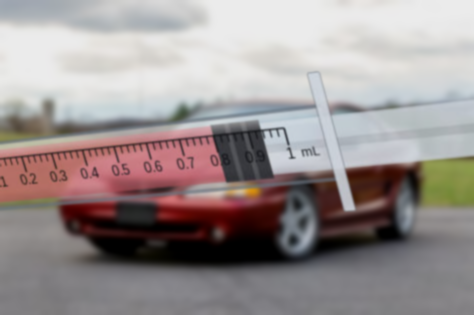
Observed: 0.8 mL
